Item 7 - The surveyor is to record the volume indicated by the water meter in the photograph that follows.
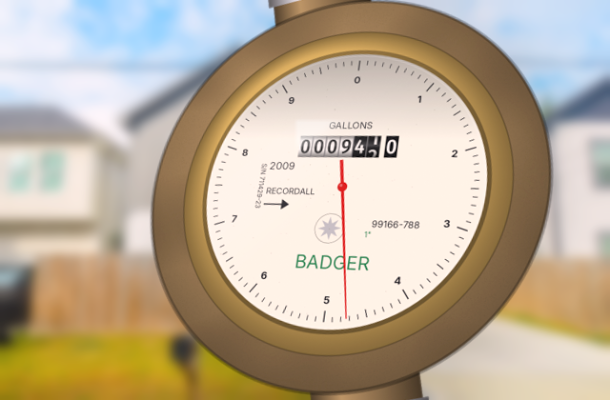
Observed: 9414.7 gal
